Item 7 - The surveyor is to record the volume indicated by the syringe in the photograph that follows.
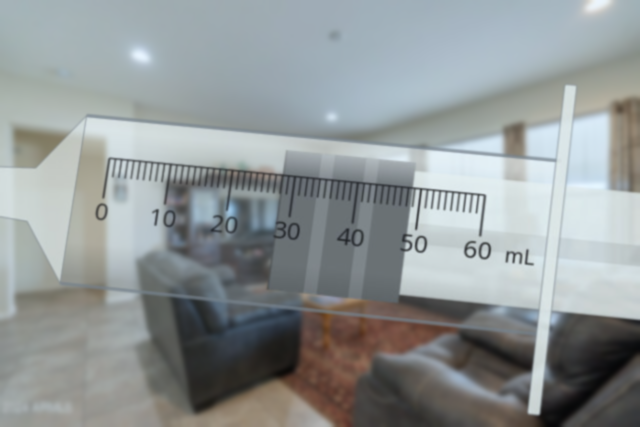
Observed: 28 mL
